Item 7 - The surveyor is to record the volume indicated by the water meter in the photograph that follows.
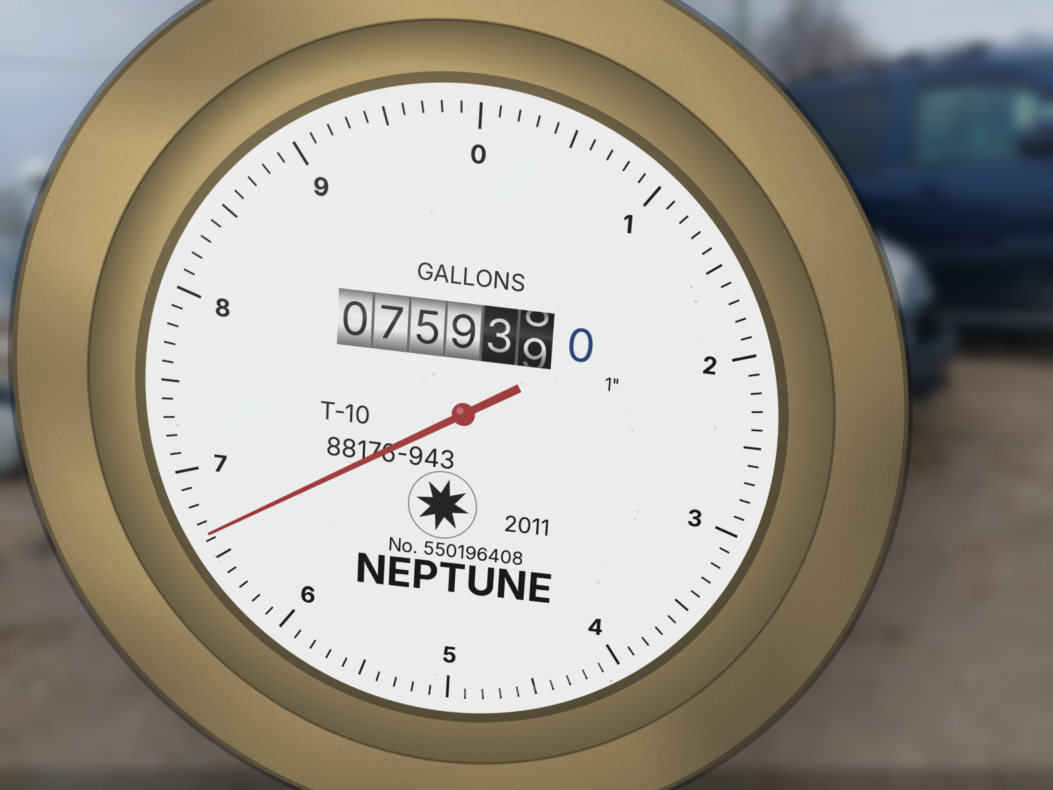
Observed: 759386.6 gal
